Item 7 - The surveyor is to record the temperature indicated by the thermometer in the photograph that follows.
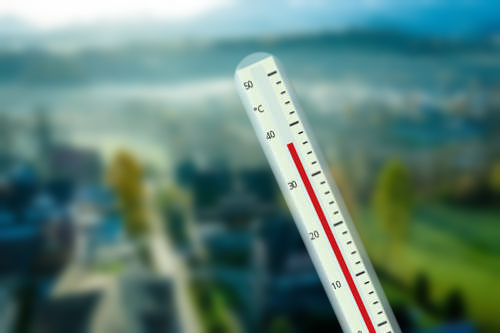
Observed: 37 °C
